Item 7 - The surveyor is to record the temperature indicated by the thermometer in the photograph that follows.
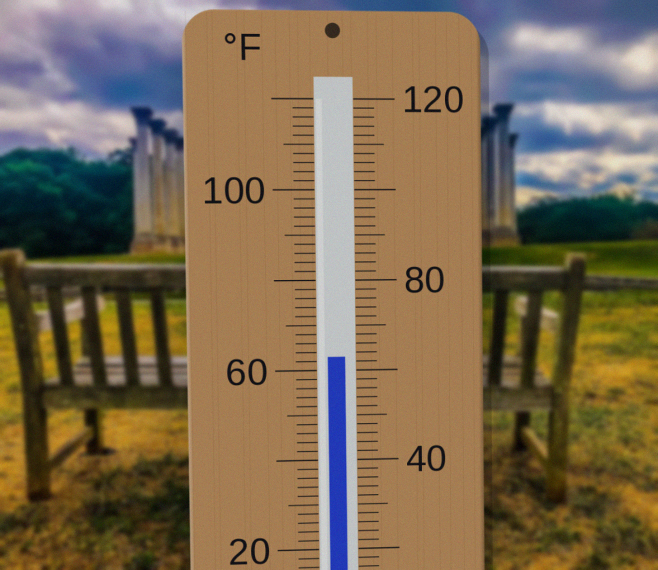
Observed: 63 °F
